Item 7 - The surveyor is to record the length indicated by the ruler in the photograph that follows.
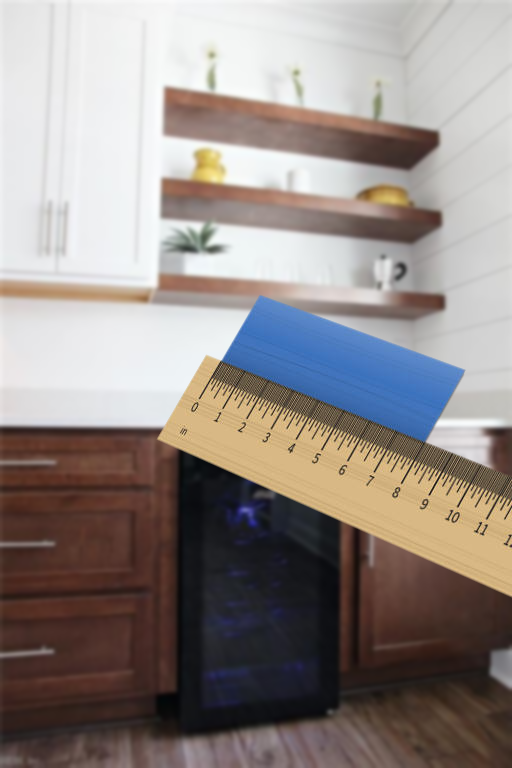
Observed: 8 in
